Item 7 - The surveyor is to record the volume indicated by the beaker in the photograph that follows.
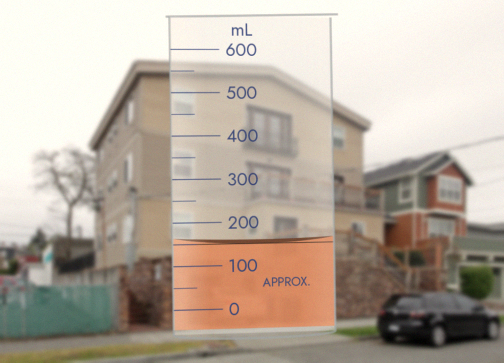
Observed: 150 mL
